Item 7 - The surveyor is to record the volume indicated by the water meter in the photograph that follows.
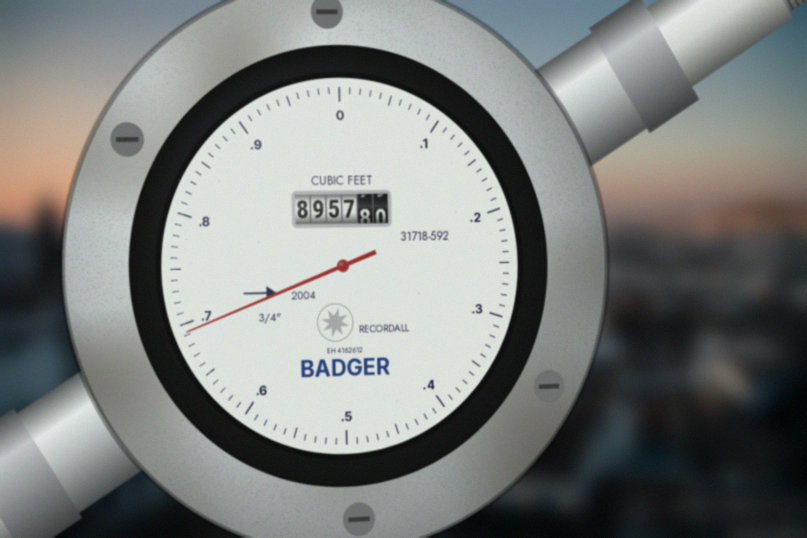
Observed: 895779.69 ft³
